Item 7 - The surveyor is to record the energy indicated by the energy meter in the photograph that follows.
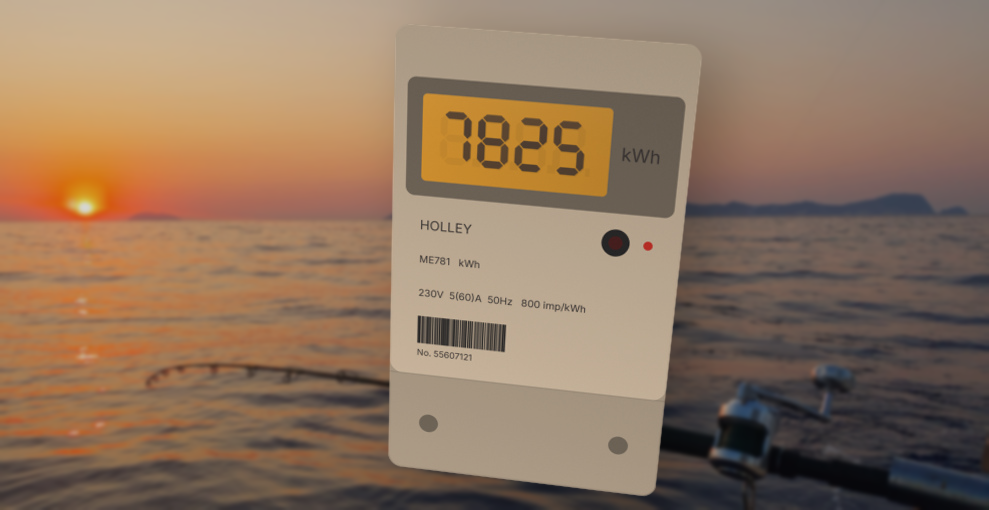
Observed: 7825 kWh
